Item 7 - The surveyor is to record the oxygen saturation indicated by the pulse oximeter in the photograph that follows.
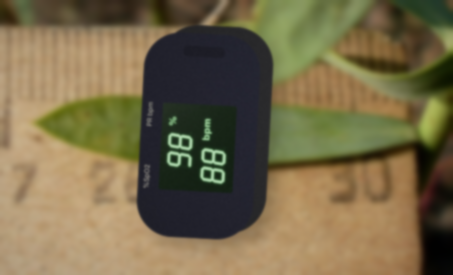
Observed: 98 %
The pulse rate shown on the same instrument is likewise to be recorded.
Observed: 88 bpm
